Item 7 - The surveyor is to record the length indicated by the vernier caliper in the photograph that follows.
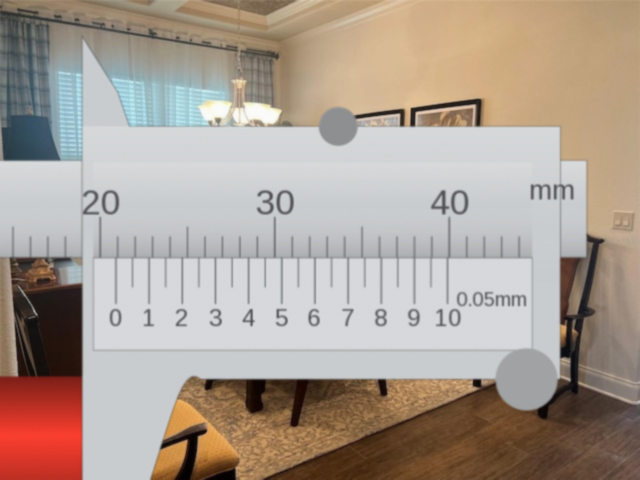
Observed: 20.9 mm
